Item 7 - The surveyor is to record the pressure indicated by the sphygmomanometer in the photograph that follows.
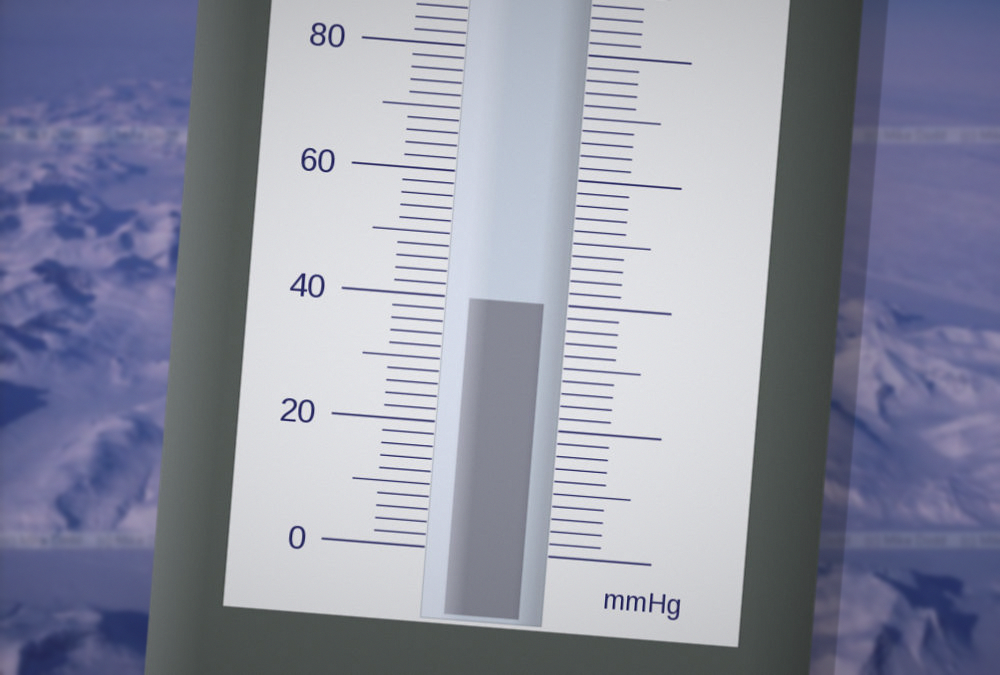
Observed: 40 mmHg
